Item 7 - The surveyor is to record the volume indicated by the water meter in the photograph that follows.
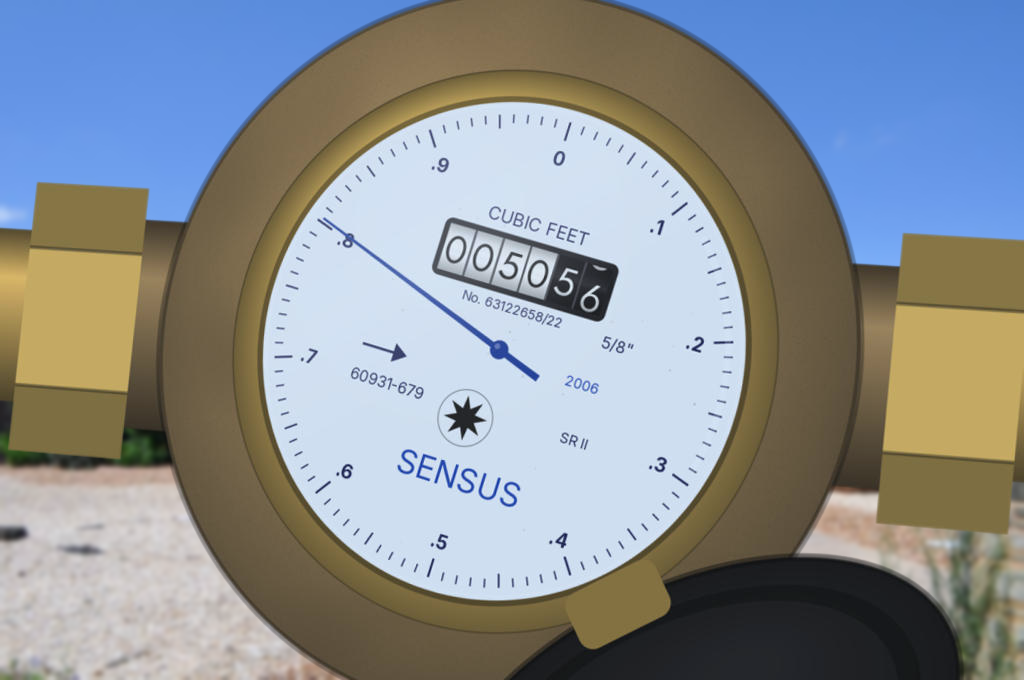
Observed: 5055.80 ft³
